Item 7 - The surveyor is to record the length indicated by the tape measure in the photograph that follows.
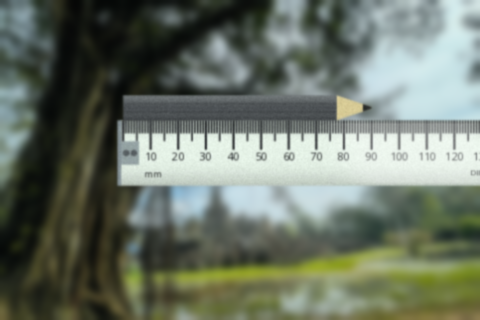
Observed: 90 mm
